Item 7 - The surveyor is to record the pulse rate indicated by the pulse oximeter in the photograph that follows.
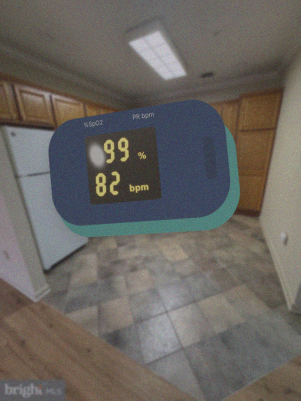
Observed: 82 bpm
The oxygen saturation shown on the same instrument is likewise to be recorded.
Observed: 99 %
